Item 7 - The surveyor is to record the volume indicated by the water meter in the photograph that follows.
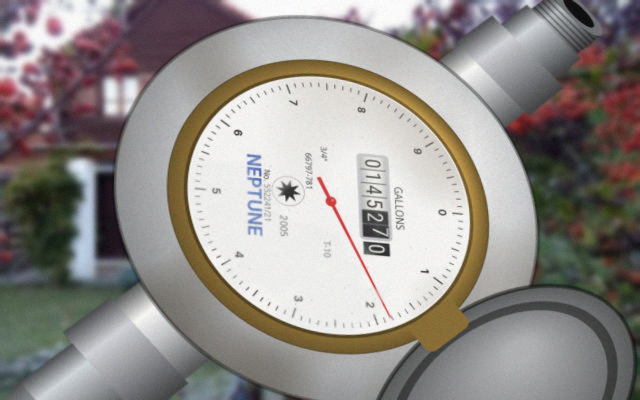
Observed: 145271.8 gal
